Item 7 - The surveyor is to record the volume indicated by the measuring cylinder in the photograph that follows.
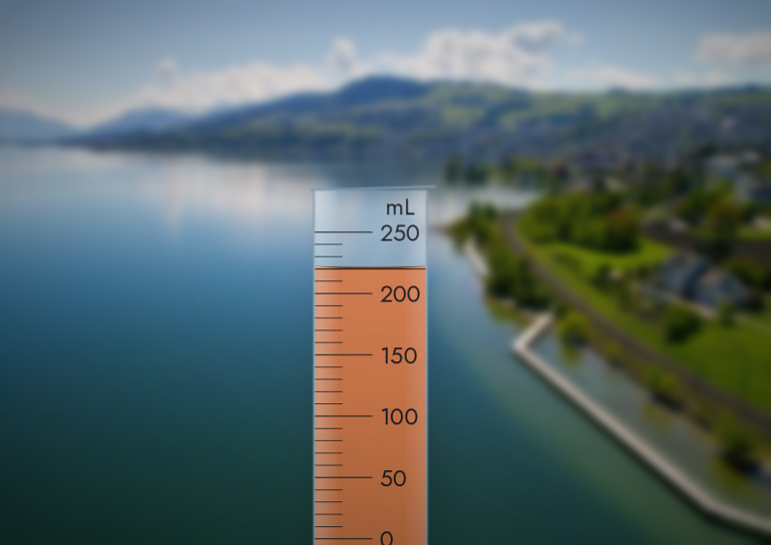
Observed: 220 mL
